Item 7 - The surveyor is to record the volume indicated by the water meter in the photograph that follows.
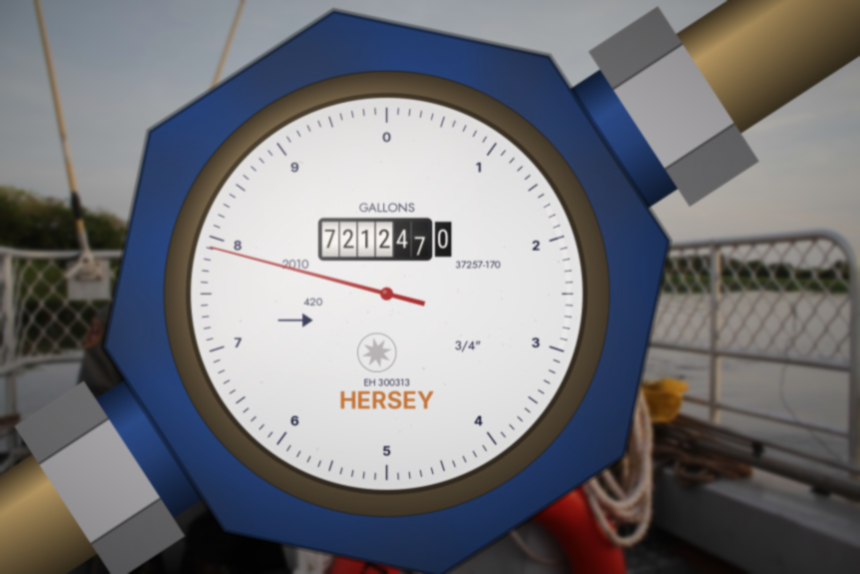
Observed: 7212467.9 gal
